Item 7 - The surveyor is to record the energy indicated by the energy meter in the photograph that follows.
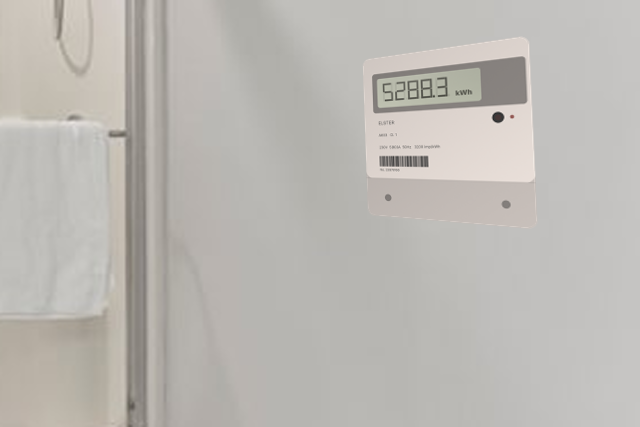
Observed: 5288.3 kWh
